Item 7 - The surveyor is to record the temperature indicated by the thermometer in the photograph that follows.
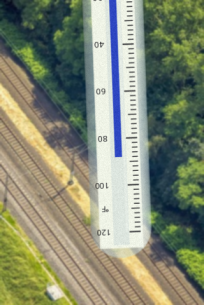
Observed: 88 °F
